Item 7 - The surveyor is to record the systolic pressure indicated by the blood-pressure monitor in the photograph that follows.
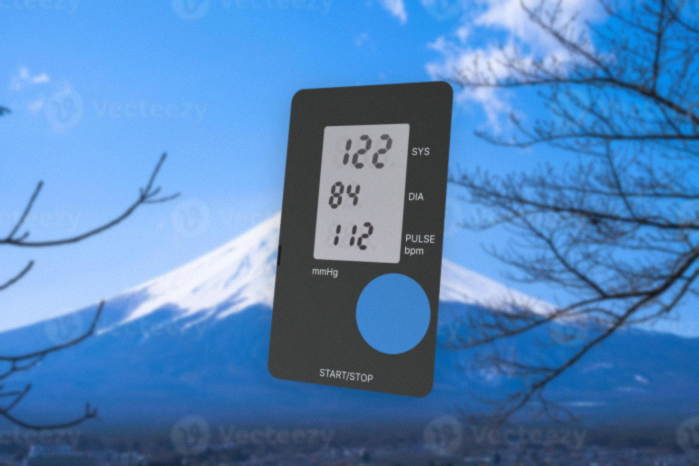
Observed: 122 mmHg
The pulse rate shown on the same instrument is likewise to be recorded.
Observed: 112 bpm
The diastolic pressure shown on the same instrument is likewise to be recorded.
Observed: 84 mmHg
